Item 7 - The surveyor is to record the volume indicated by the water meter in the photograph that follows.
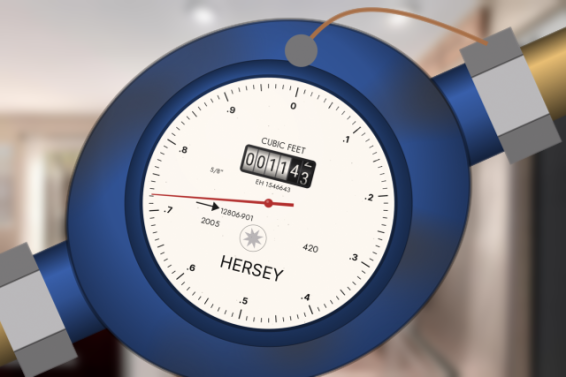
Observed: 1142.72 ft³
